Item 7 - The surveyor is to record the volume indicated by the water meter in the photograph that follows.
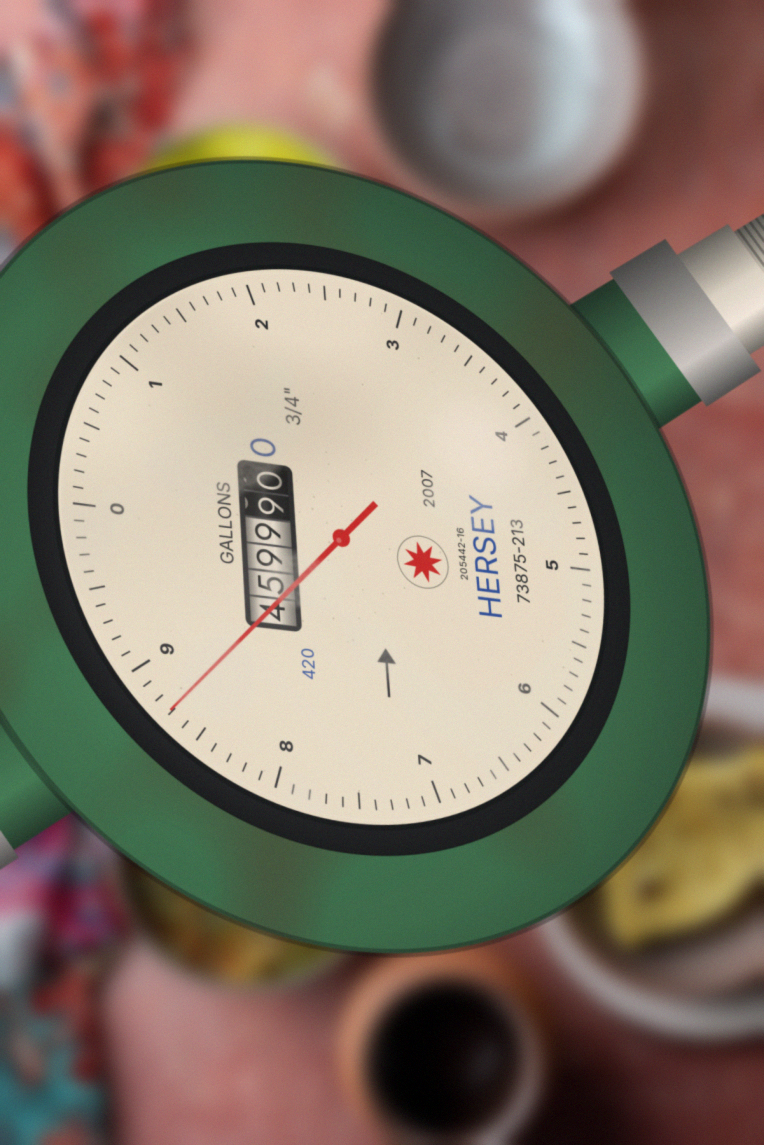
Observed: 4599898.7 gal
